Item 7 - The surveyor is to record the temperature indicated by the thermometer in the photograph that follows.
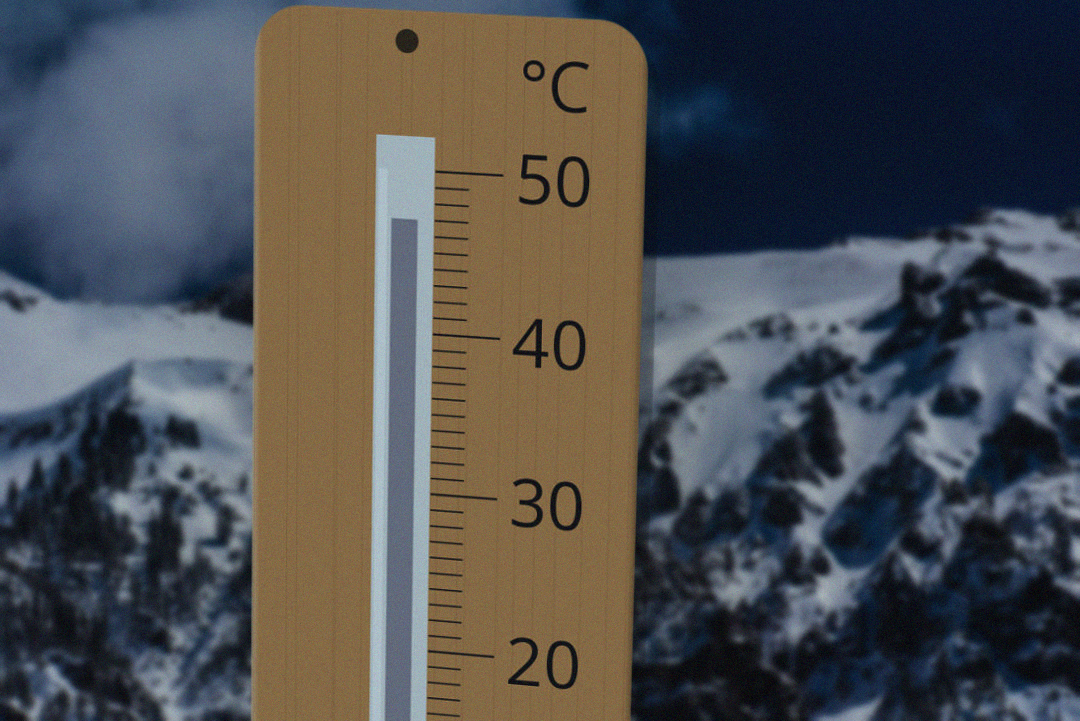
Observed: 47 °C
